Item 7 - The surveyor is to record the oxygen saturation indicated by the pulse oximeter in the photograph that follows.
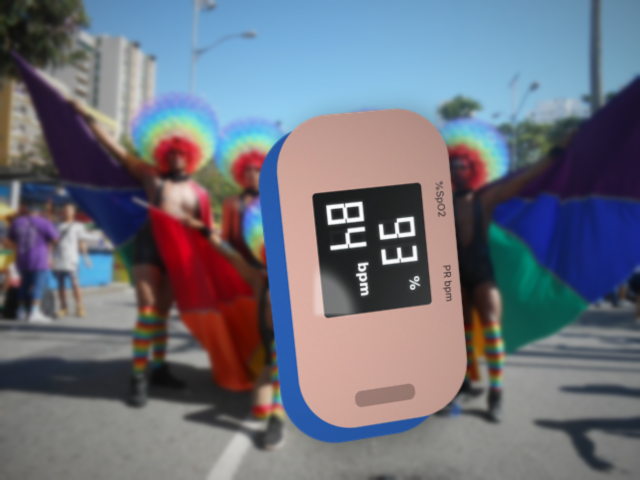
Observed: 93 %
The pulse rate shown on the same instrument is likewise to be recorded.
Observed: 84 bpm
